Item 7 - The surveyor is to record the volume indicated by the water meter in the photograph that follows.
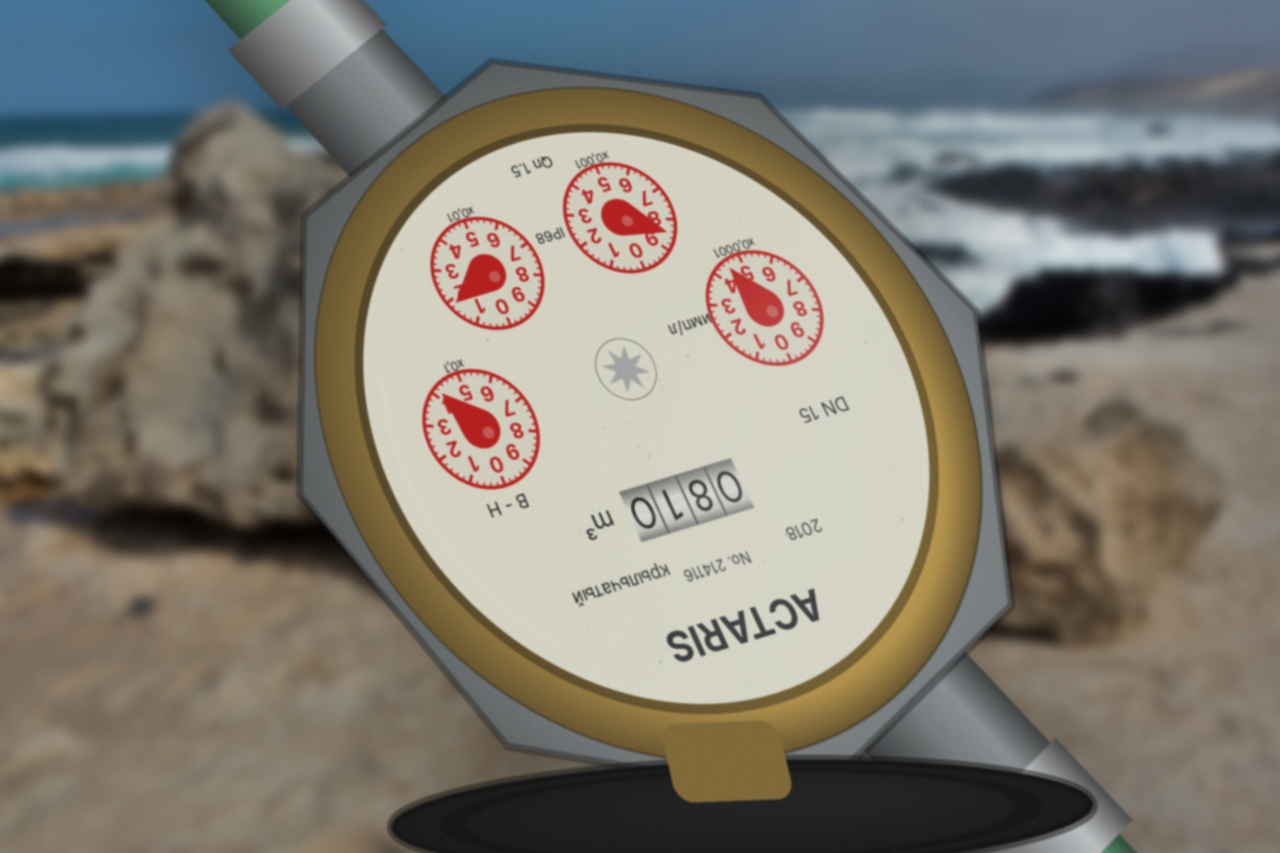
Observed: 810.4184 m³
